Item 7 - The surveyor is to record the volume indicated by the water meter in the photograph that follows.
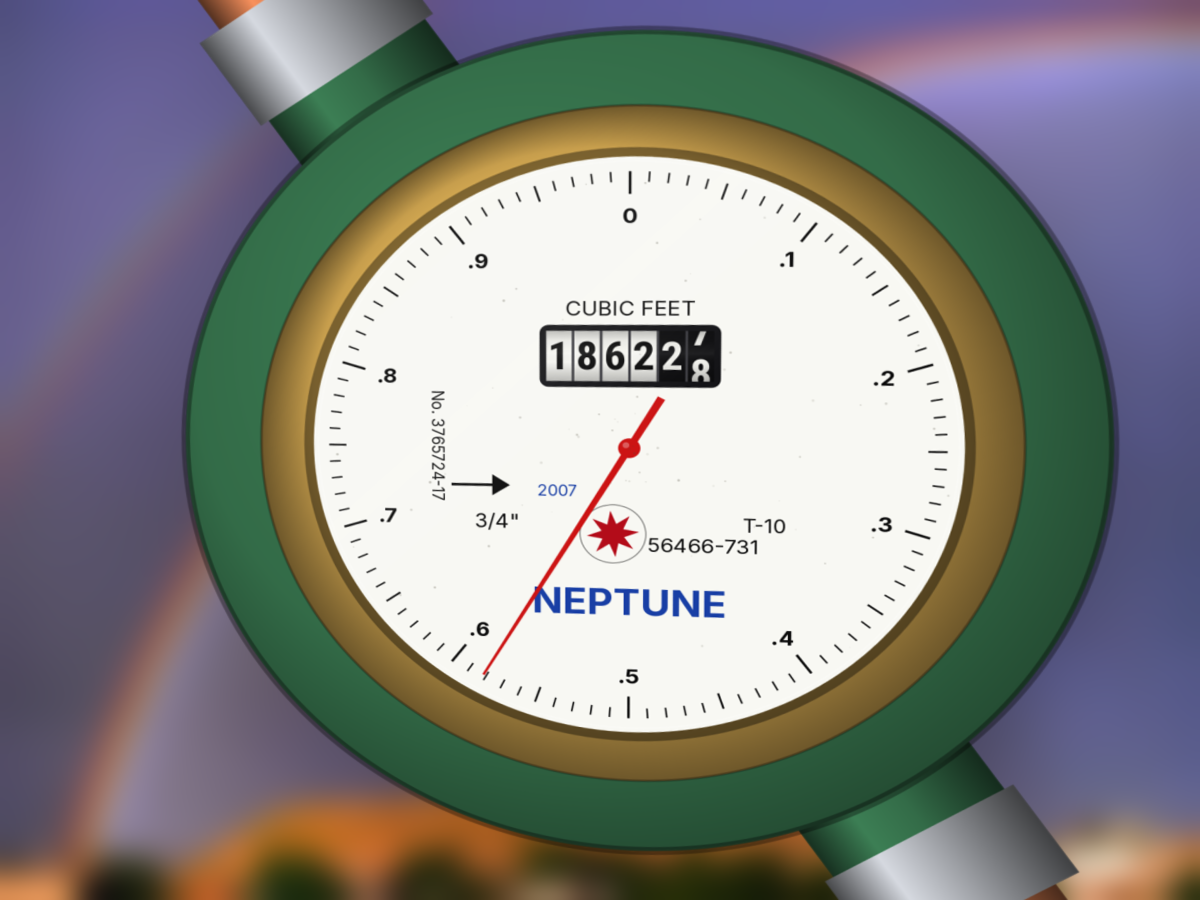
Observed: 186227.58 ft³
